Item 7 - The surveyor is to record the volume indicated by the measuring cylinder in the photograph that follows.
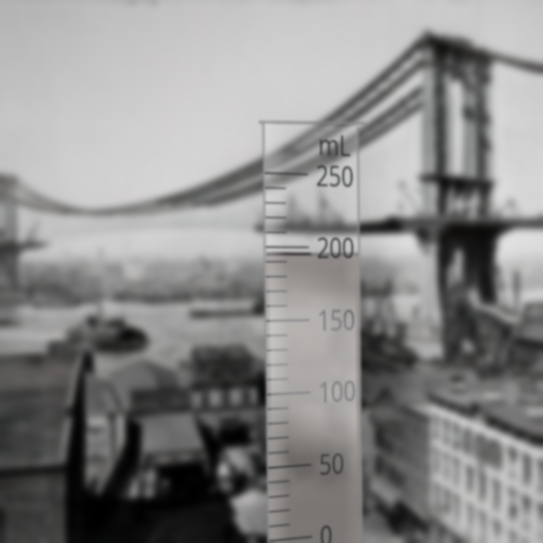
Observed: 195 mL
